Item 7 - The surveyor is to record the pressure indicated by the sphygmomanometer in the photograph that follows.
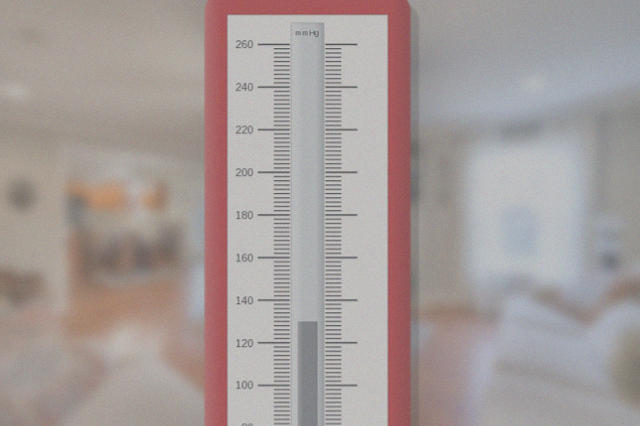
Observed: 130 mmHg
